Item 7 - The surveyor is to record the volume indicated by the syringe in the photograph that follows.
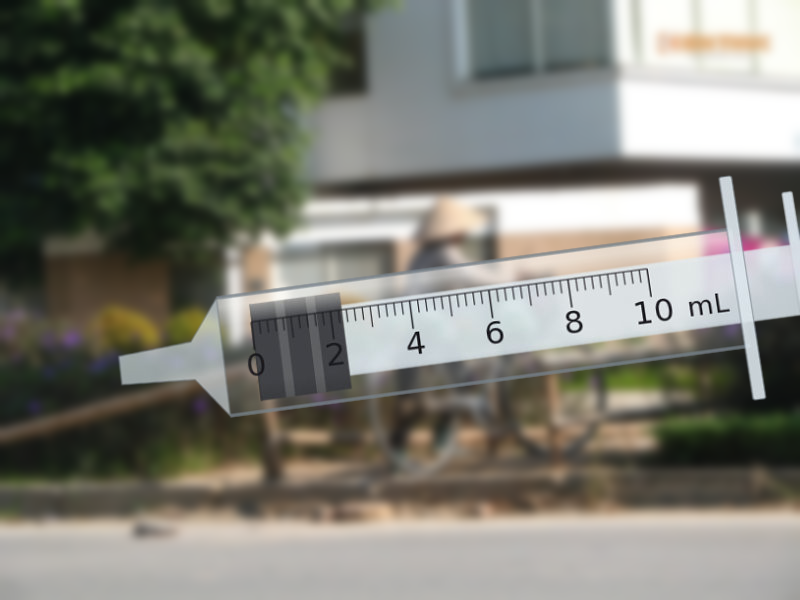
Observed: 0 mL
